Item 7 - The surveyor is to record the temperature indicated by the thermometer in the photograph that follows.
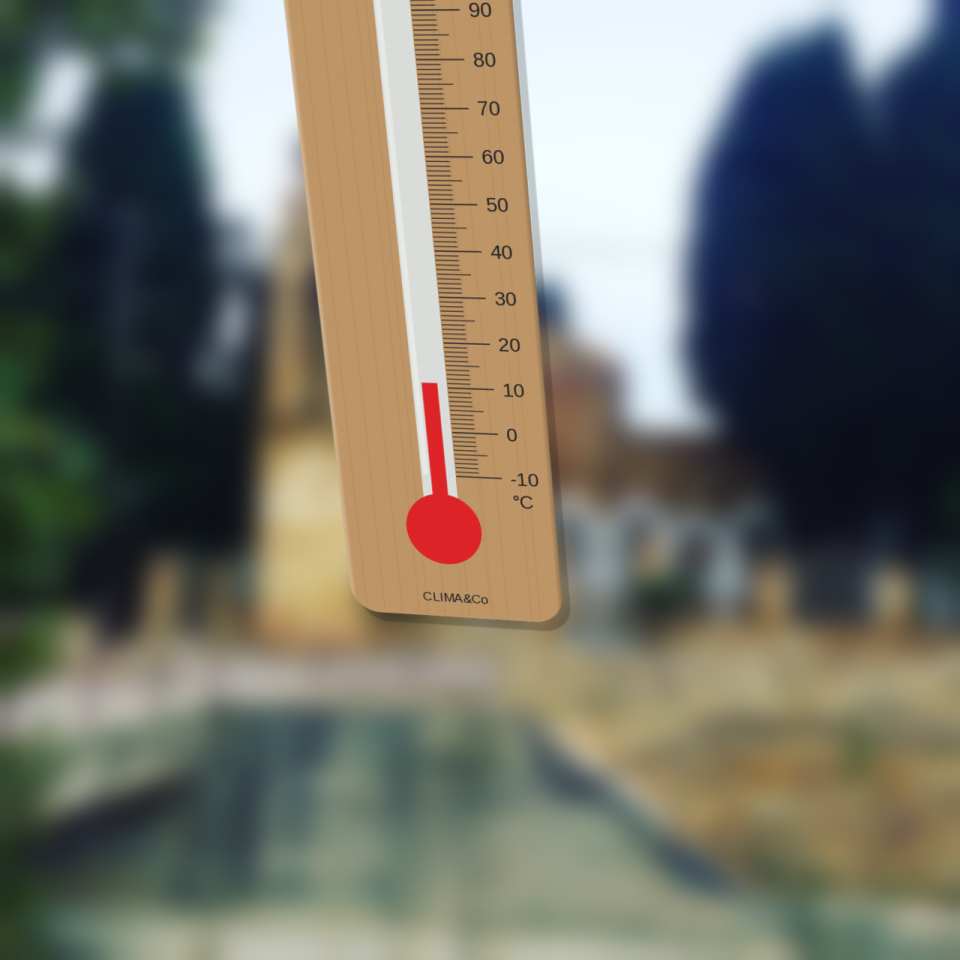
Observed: 11 °C
